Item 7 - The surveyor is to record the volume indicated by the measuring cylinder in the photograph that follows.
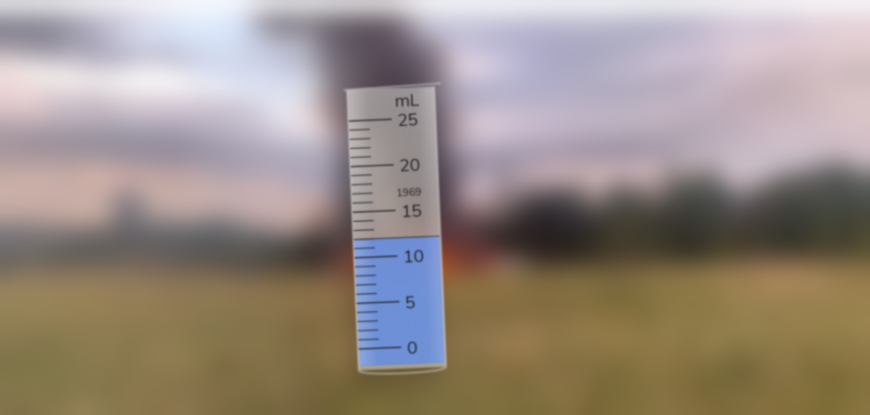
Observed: 12 mL
